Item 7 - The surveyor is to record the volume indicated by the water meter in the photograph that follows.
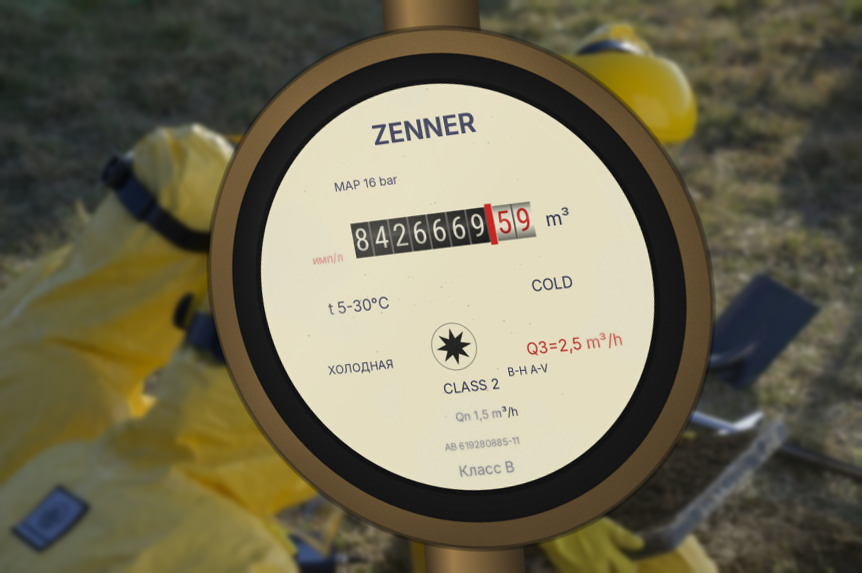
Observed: 8426669.59 m³
